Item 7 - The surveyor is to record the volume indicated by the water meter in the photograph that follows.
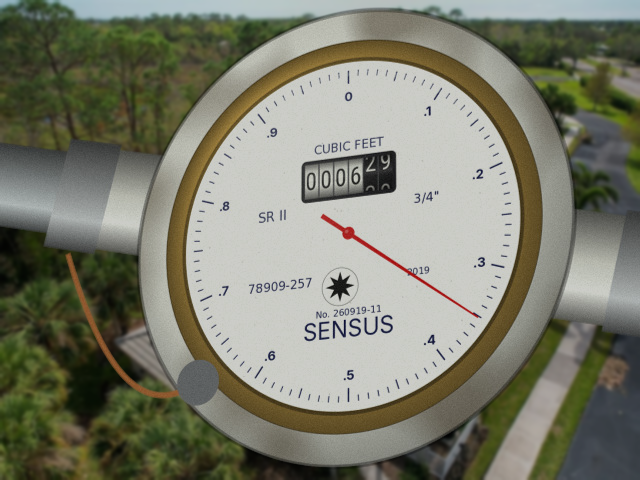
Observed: 629.35 ft³
